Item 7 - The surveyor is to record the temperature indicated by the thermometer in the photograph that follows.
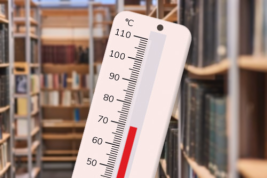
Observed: 70 °C
